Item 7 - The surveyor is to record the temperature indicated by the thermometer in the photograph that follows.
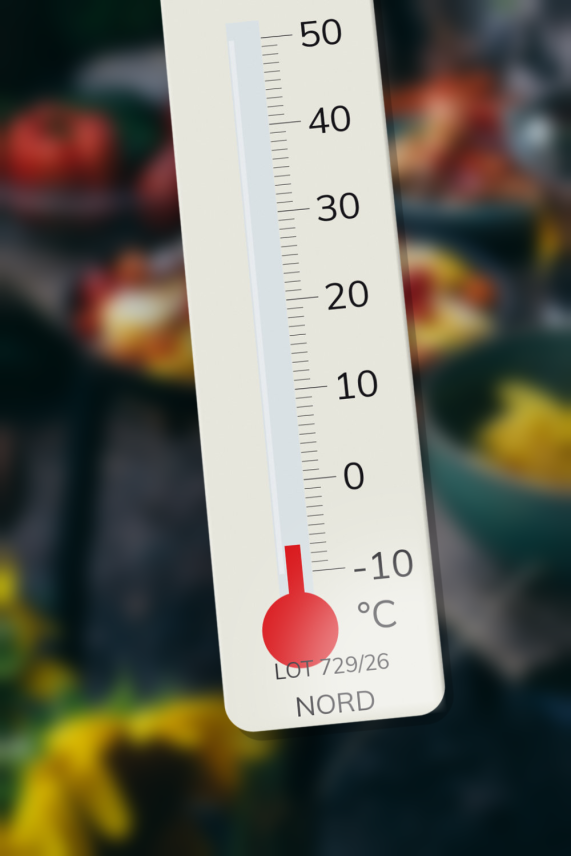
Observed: -7 °C
